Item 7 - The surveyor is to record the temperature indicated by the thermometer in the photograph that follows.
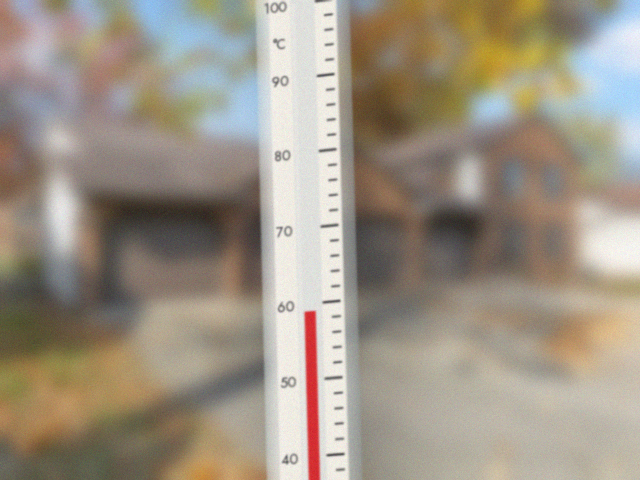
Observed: 59 °C
